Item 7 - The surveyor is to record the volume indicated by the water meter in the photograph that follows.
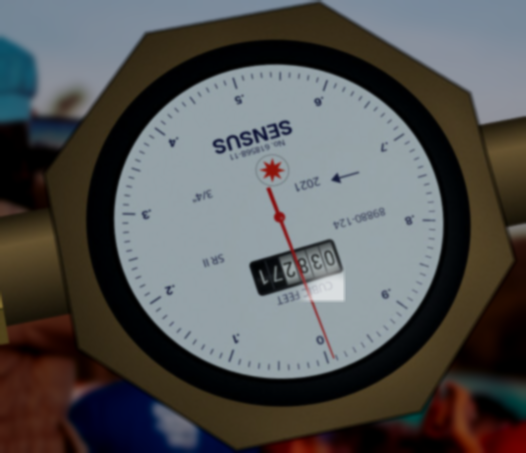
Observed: 38270.99 ft³
